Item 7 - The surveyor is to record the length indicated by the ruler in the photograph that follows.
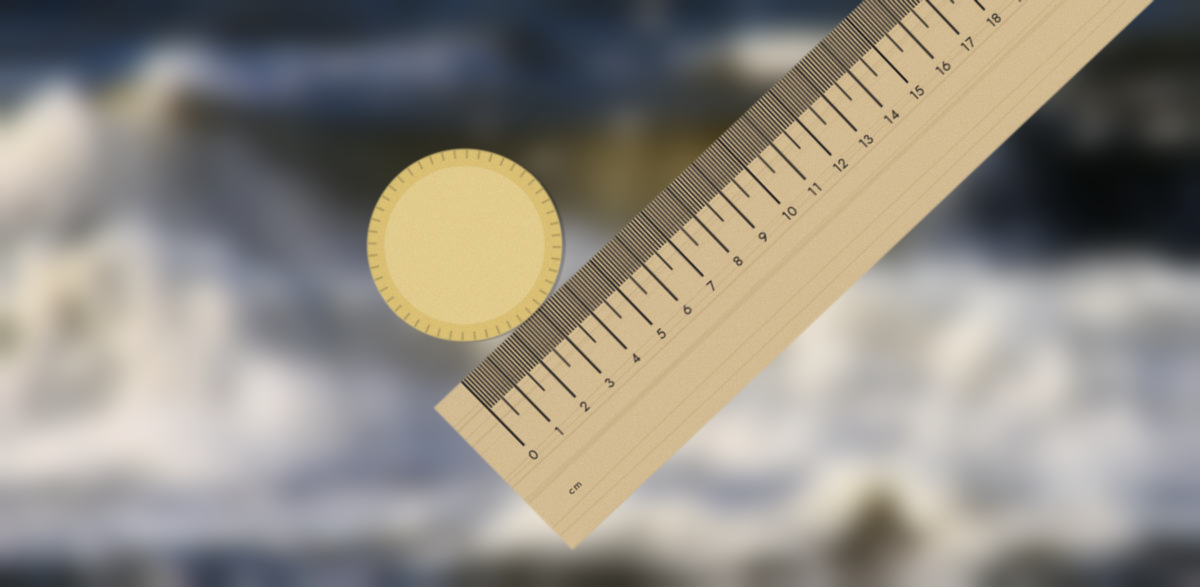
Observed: 5.5 cm
